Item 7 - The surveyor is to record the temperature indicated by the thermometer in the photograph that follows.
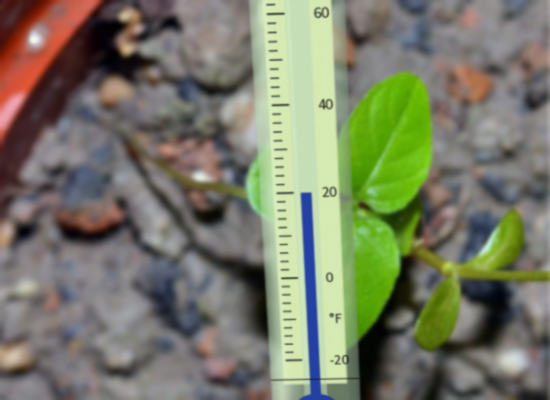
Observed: 20 °F
